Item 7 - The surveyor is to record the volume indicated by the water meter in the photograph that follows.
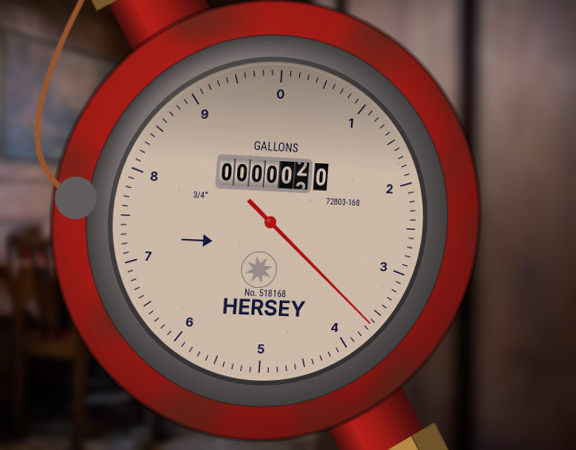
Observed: 23.6 gal
